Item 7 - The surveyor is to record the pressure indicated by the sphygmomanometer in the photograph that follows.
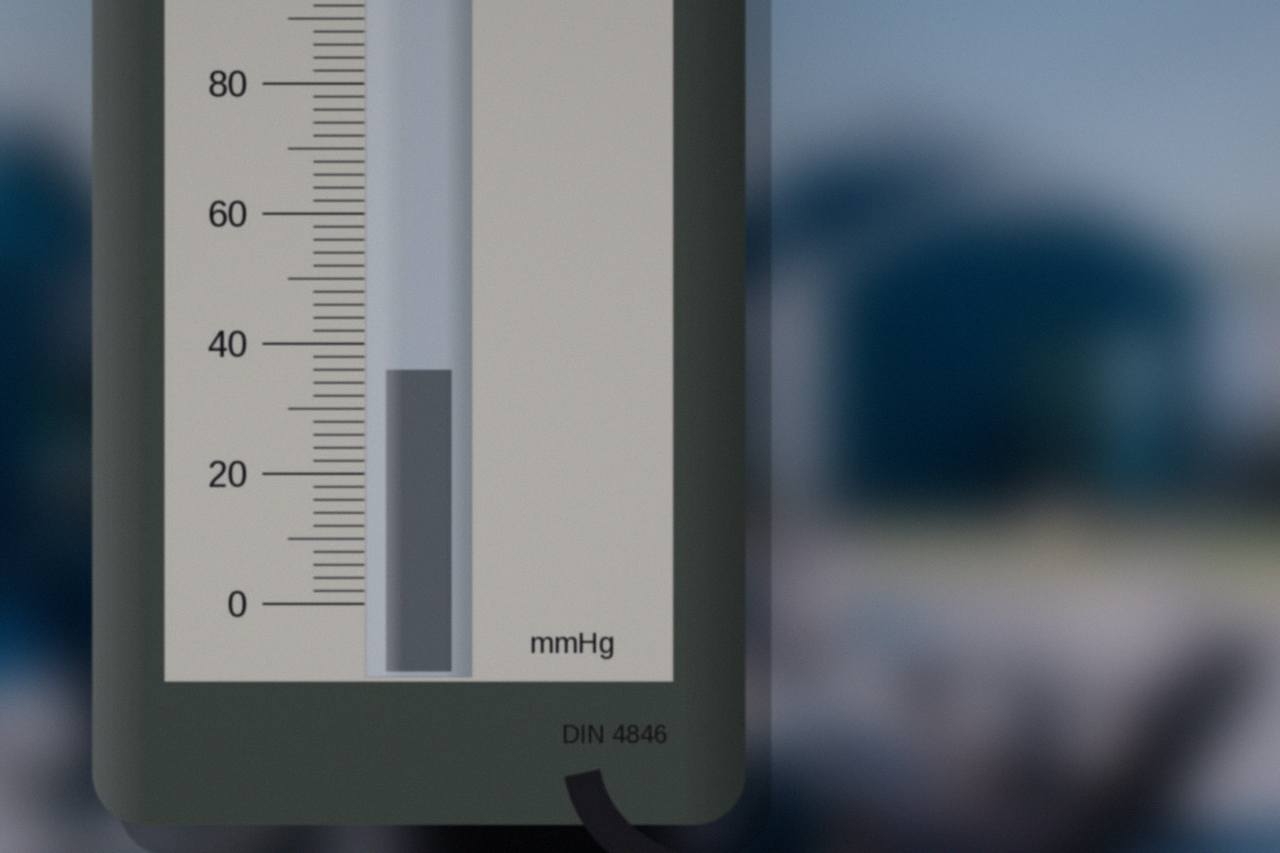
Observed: 36 mmHg
